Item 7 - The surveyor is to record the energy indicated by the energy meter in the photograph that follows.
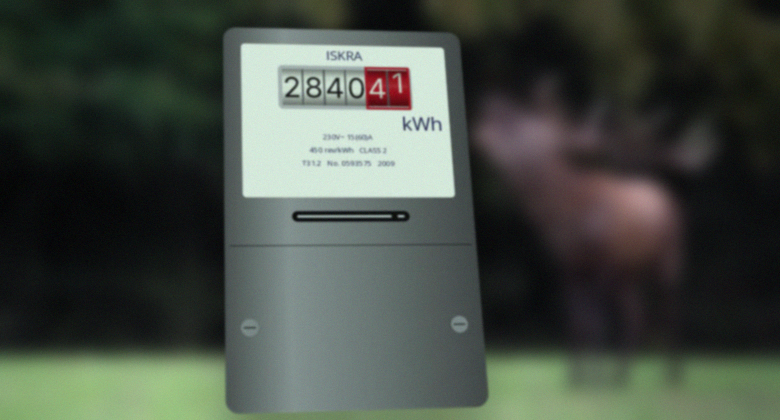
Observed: 2840.41 kWh
